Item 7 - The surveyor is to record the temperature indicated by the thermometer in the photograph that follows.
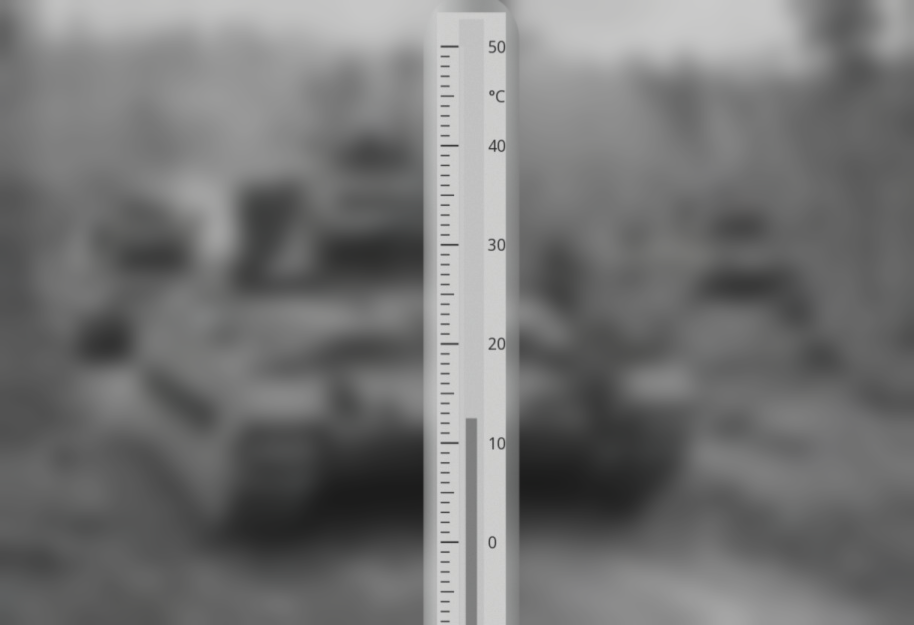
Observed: 12.5 °C
